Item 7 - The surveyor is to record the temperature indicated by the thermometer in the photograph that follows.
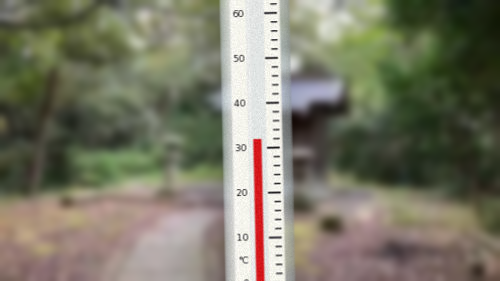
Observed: 32 °C
